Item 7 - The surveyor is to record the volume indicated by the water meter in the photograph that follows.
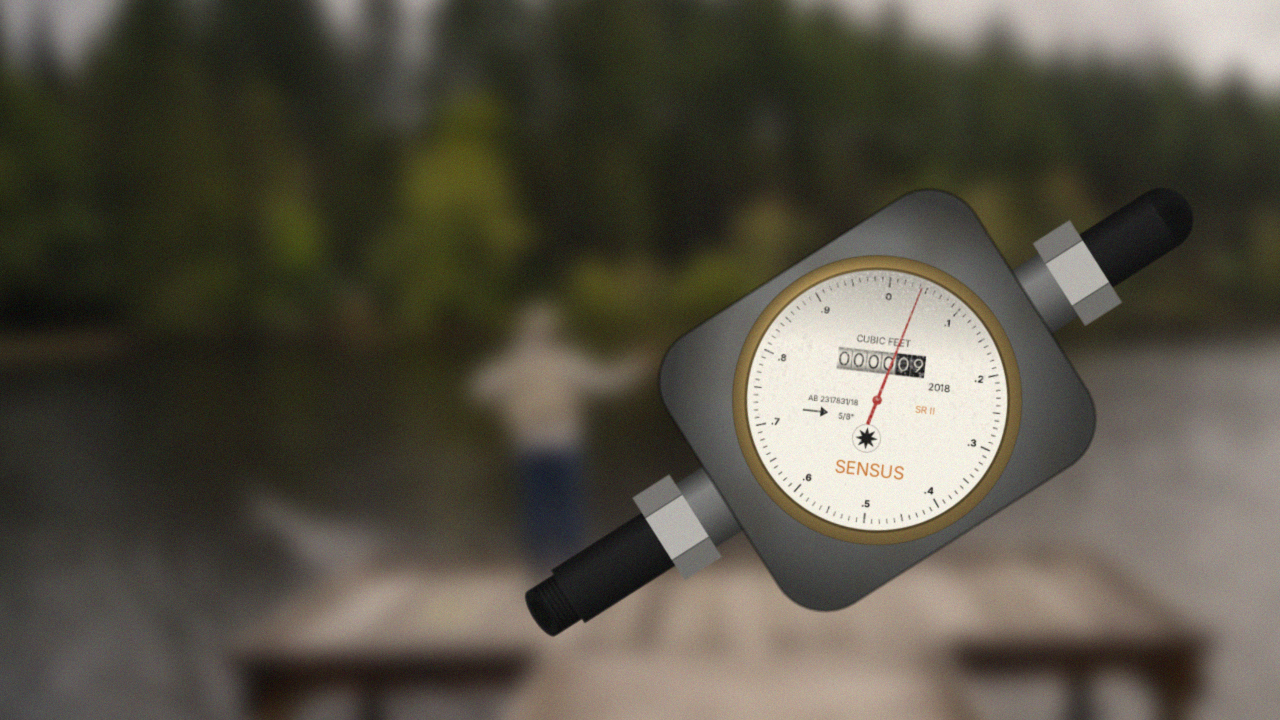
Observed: 9.04 ft³
